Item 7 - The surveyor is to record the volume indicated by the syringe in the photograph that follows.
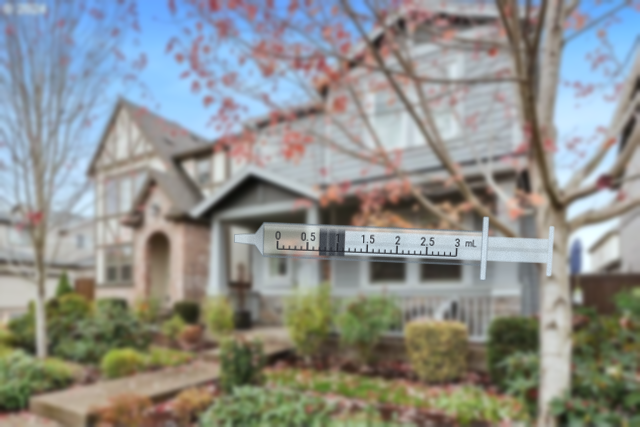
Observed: 0.7 mL
